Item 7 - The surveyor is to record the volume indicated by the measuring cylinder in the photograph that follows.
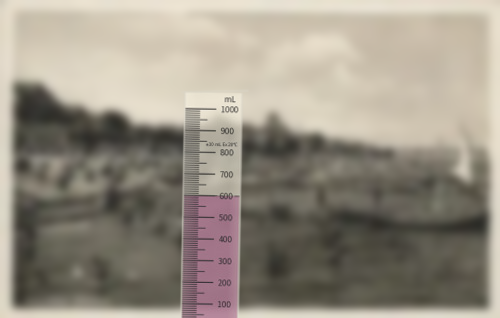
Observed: 600 mL
